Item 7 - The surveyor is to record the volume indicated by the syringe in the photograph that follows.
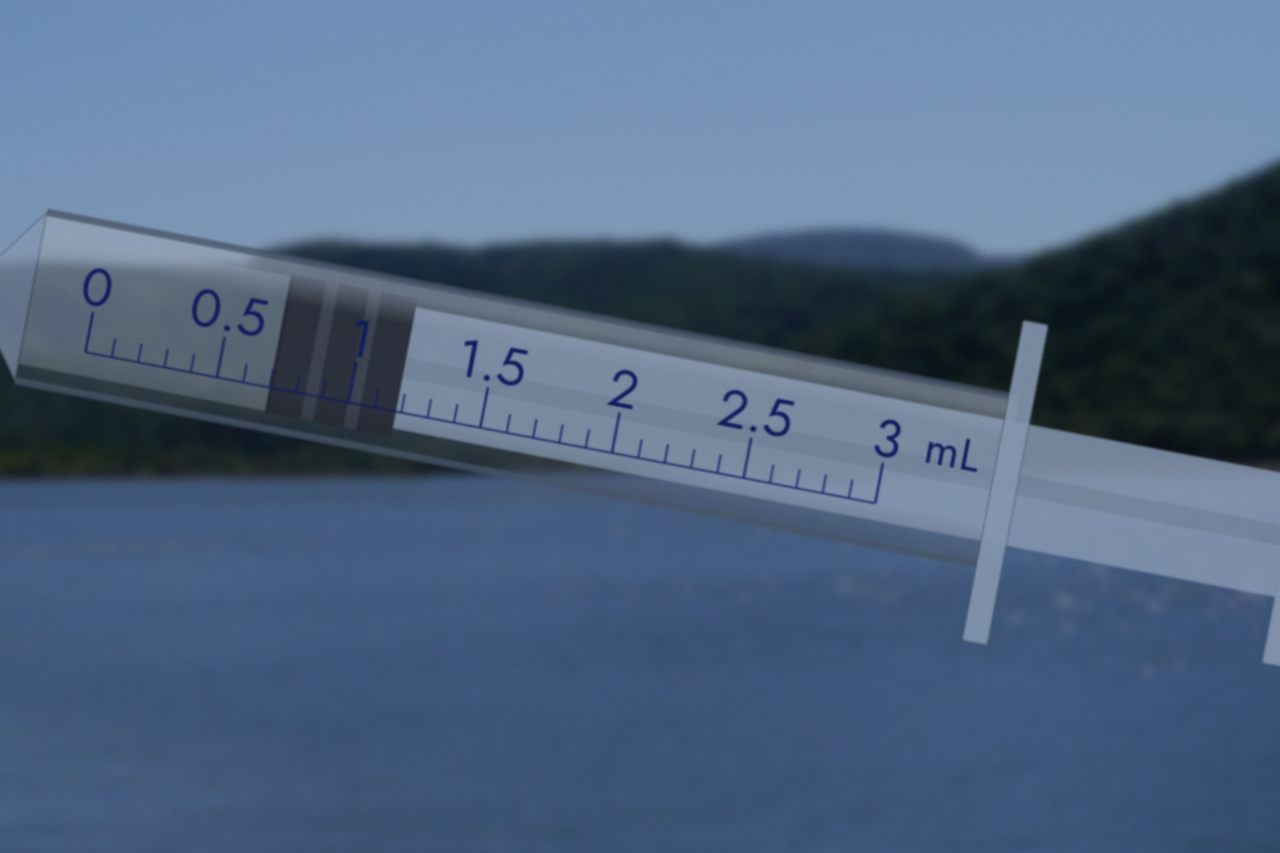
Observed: 0.7 mL
